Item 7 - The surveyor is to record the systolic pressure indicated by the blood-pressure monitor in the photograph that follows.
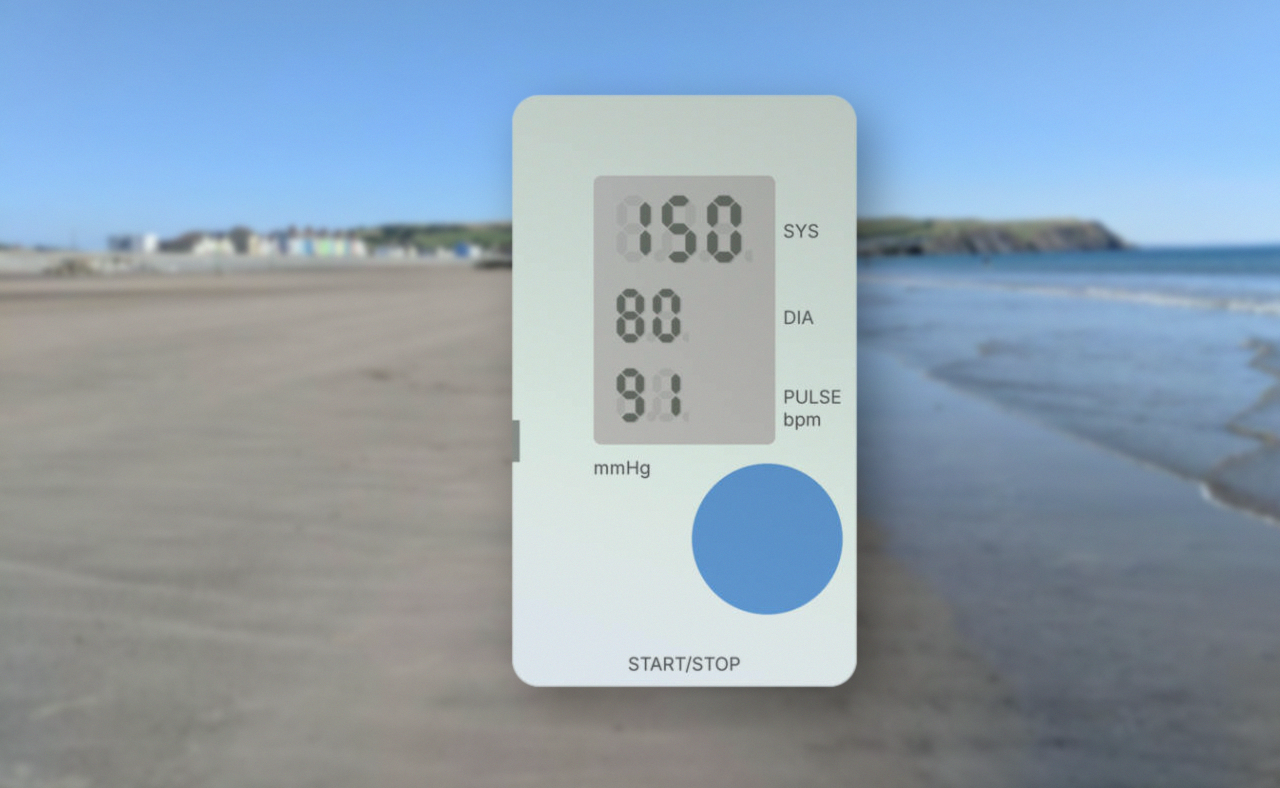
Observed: 150 mmHg
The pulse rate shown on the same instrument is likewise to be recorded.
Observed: 91 bpm
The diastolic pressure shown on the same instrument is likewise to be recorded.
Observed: 80 mmHg
